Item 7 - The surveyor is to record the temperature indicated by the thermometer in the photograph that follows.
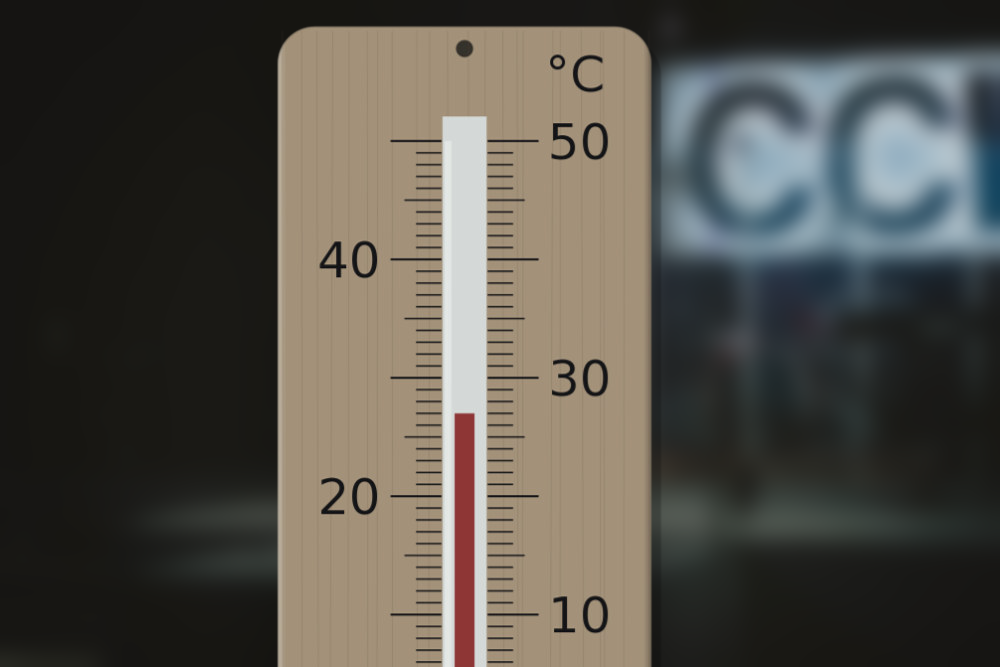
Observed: 27 °C
